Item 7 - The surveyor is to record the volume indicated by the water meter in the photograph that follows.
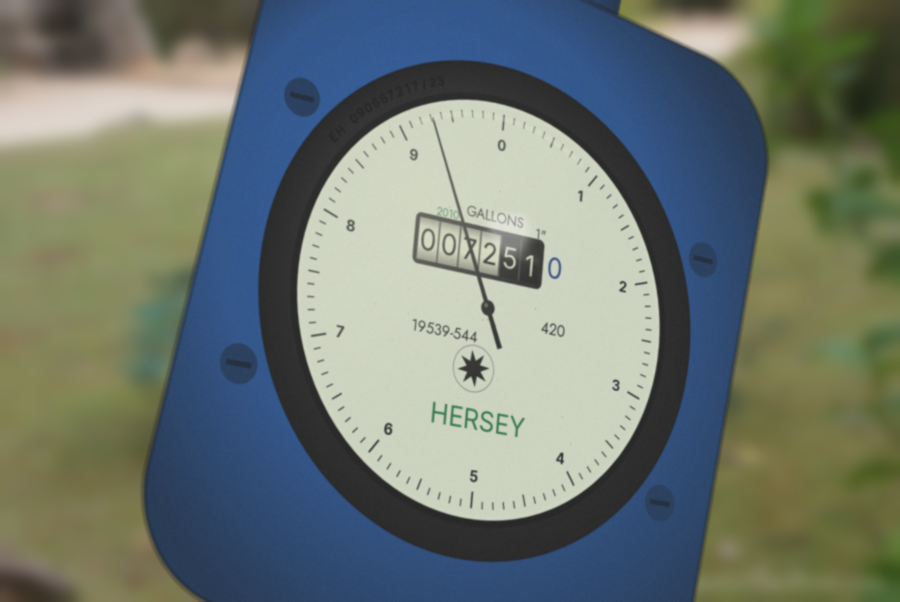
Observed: 72509.3 gal
